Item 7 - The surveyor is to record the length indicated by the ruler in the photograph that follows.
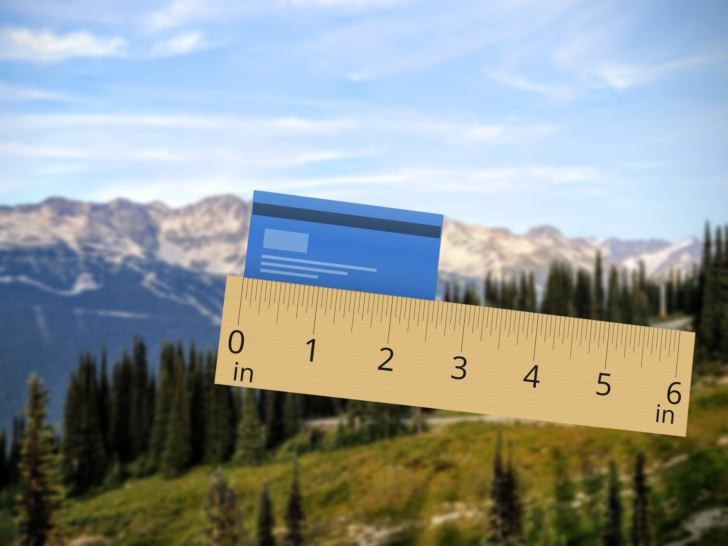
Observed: 2.5625 in
